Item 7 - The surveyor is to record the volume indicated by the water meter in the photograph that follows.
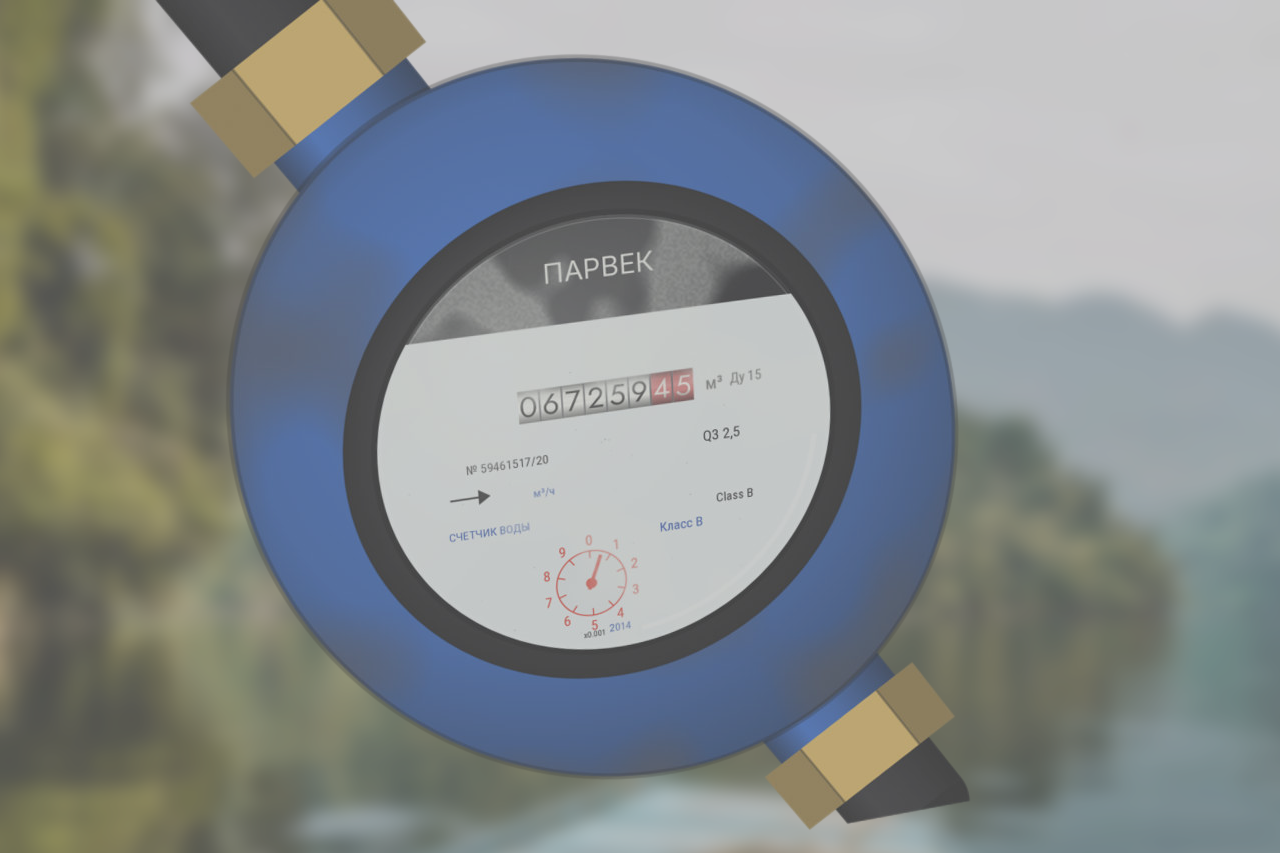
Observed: 67259.450 m³
